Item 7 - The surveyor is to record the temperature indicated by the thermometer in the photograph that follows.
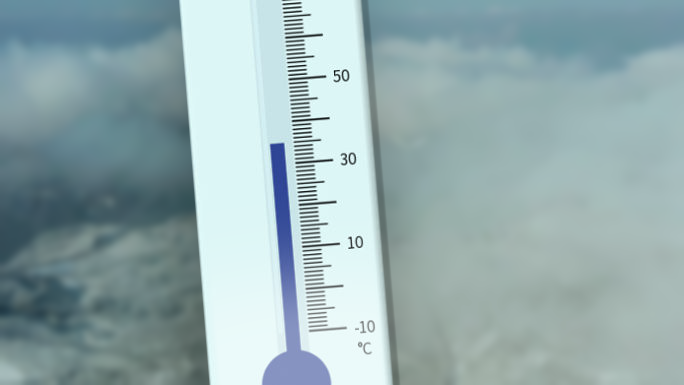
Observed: 35 °C
